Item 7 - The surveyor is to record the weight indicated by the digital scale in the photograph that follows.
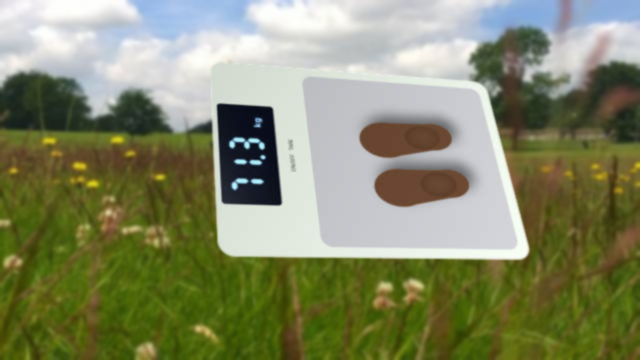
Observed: 71.3 kg
